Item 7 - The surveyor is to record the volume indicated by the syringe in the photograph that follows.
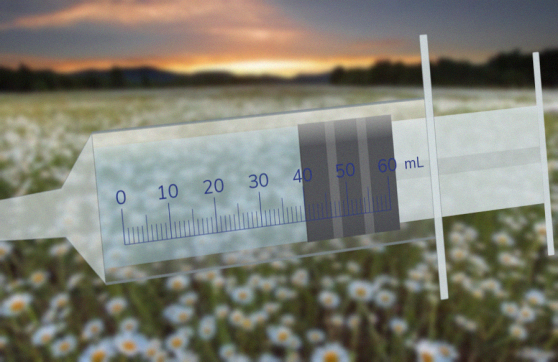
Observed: 40 mL
